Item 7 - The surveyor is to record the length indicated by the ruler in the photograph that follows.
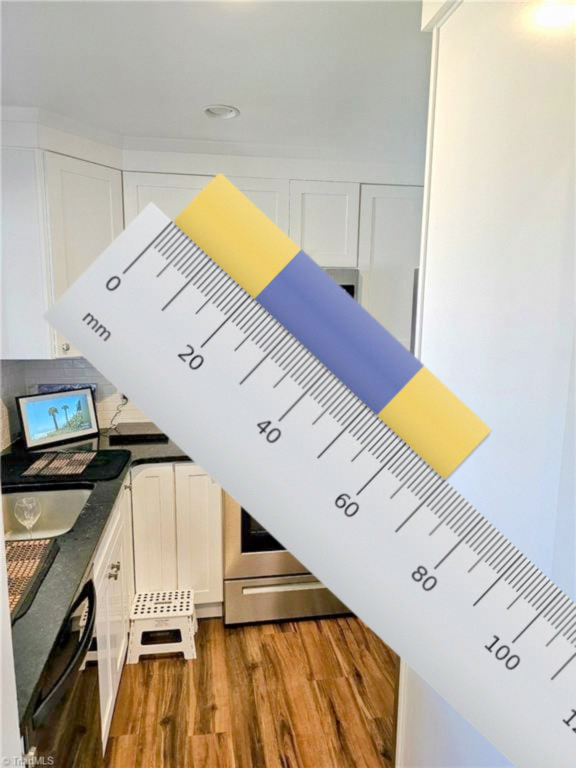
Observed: 70 mm
